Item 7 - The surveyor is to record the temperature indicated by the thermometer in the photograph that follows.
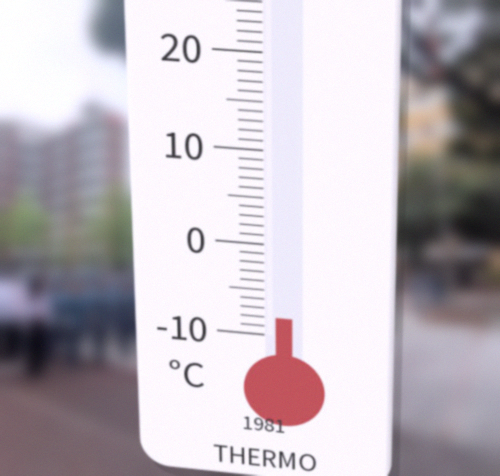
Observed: -8 °C
